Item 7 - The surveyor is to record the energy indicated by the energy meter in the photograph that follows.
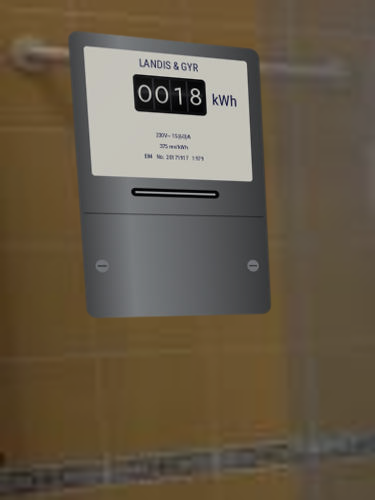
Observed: 18 kWh
